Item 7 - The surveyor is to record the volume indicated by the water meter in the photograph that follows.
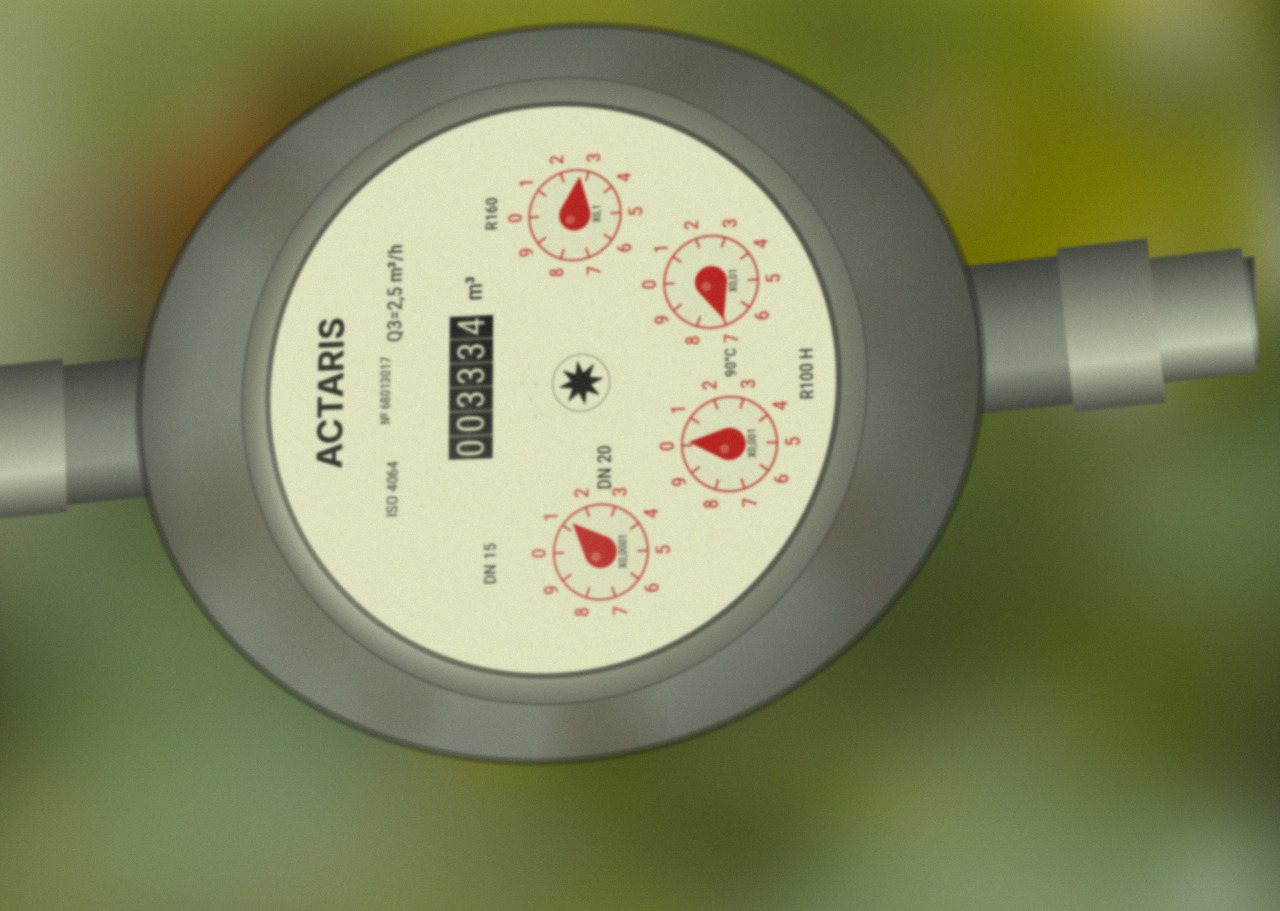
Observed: 3334.2701 m³
